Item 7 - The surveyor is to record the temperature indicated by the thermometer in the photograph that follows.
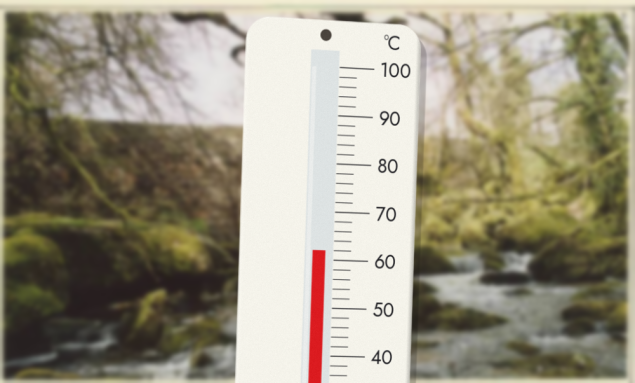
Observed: 62 °C
